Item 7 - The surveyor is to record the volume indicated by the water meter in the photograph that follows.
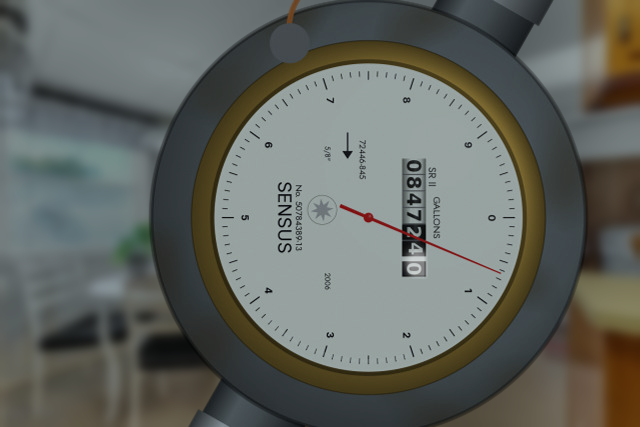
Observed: 847240.6 gal
